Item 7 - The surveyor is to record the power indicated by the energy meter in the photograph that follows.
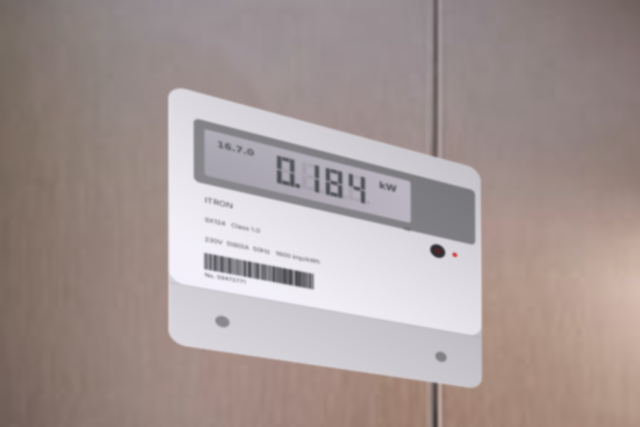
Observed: 0.184 kW
